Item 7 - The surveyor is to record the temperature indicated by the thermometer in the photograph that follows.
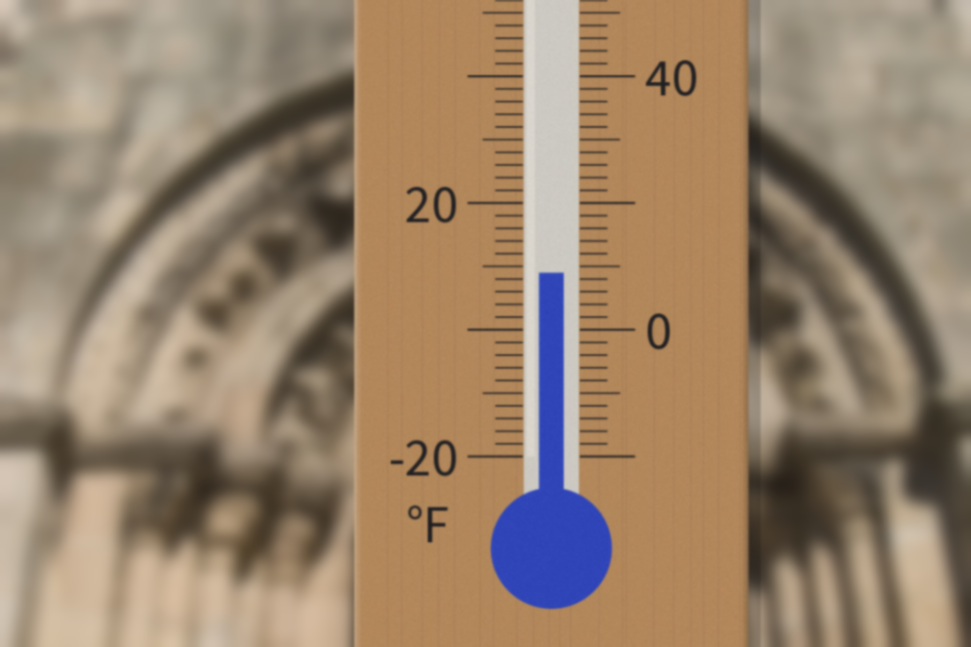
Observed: 9 °F
